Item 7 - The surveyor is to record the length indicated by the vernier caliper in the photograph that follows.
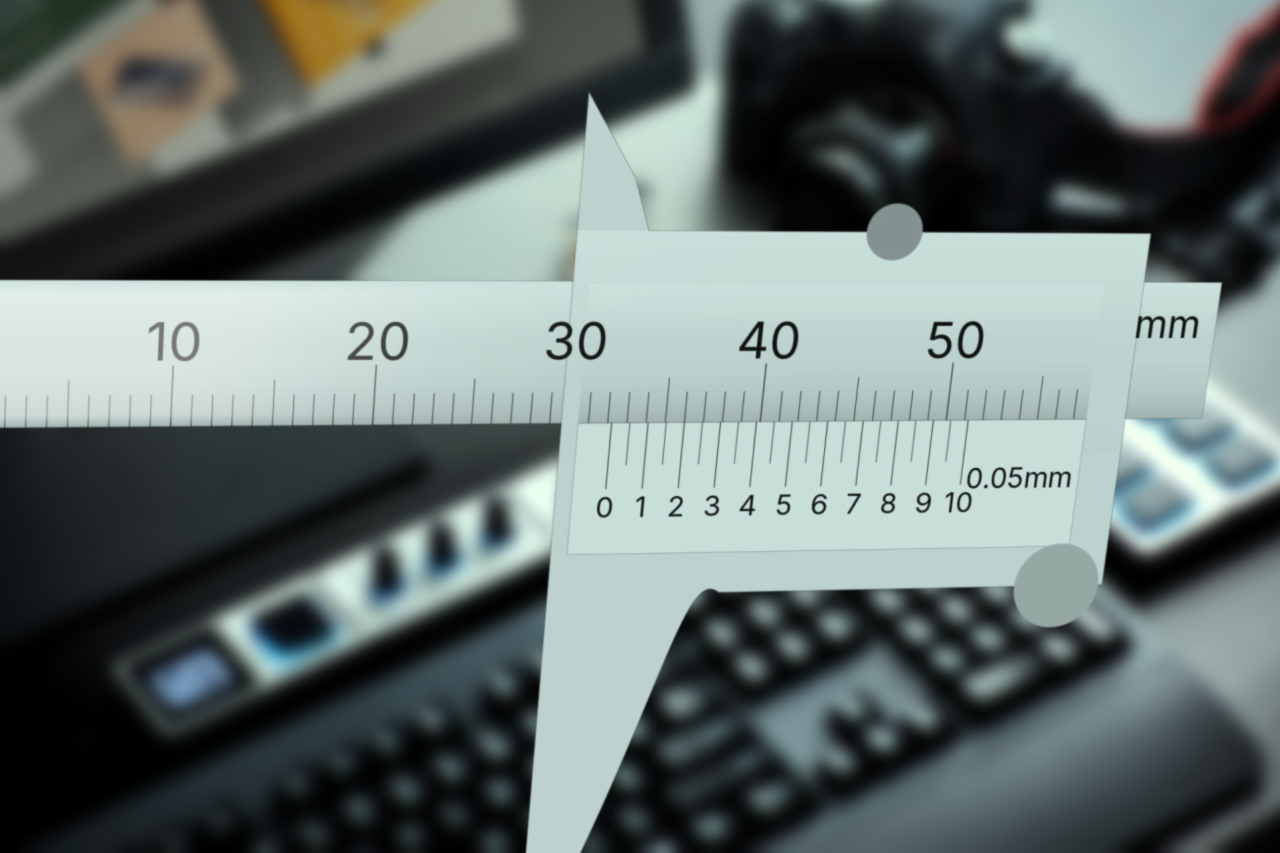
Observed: 32.2 mm
